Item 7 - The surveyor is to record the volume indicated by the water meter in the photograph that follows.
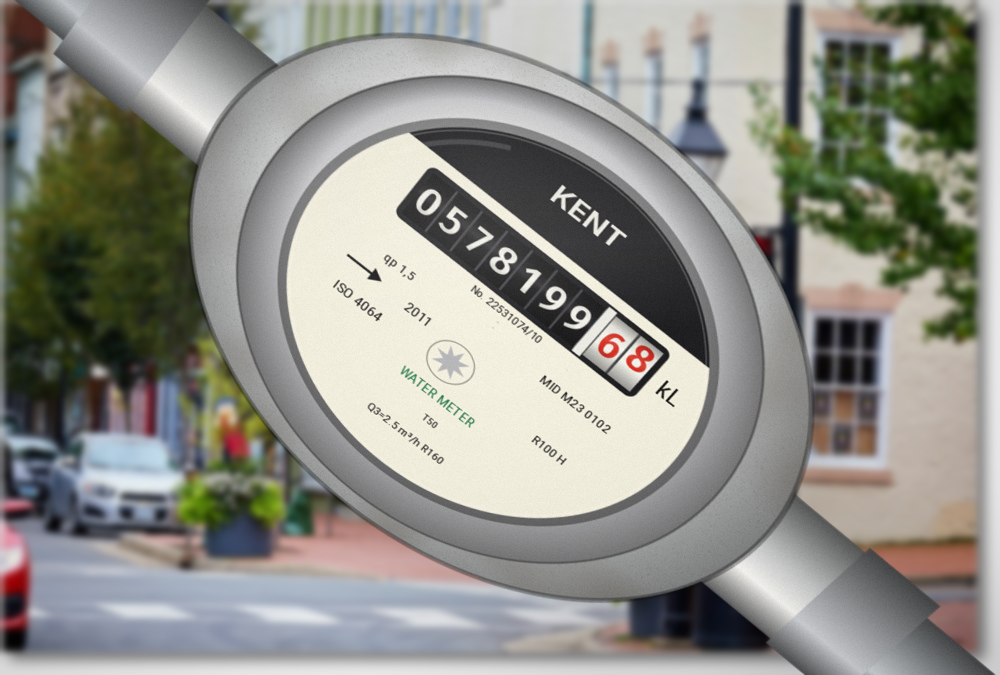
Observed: 578199.68 kL
